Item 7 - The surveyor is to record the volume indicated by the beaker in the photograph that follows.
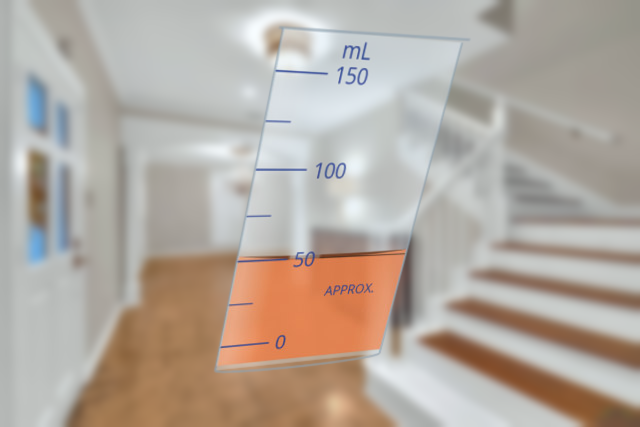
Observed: 50 mL
